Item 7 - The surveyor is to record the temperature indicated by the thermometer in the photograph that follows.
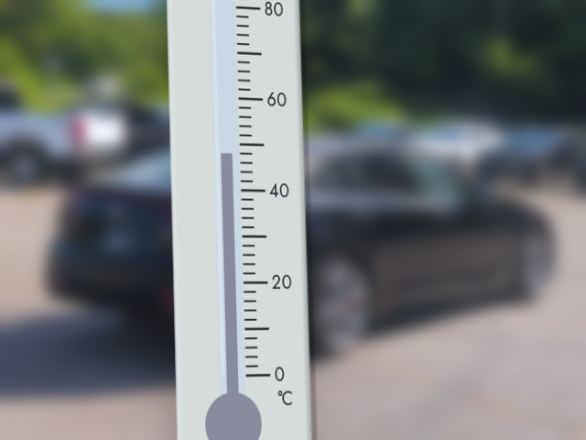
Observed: 48 °C
